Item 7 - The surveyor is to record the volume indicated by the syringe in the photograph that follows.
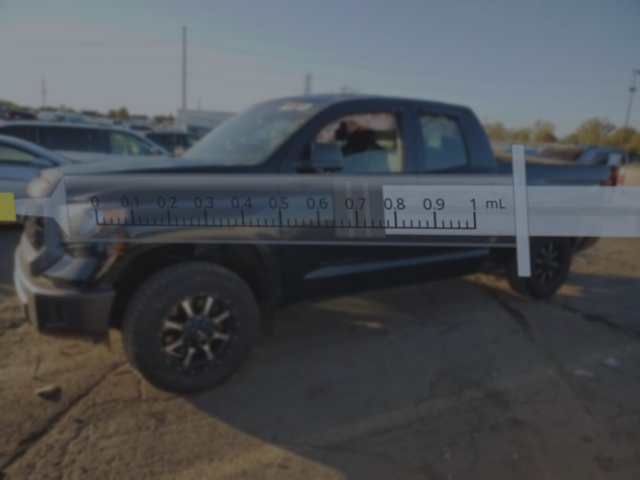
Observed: 0.64 mL
